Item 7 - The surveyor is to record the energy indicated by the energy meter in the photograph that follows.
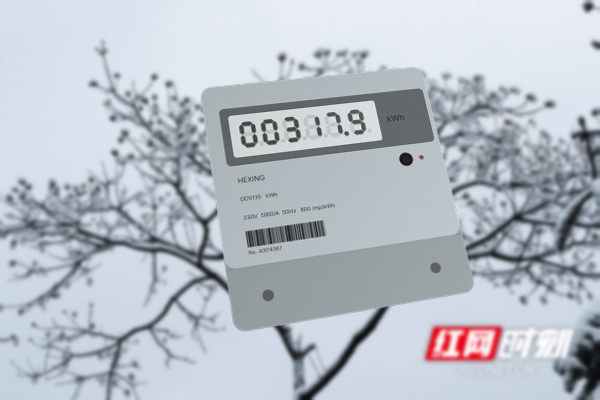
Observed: 317.9 kWh
